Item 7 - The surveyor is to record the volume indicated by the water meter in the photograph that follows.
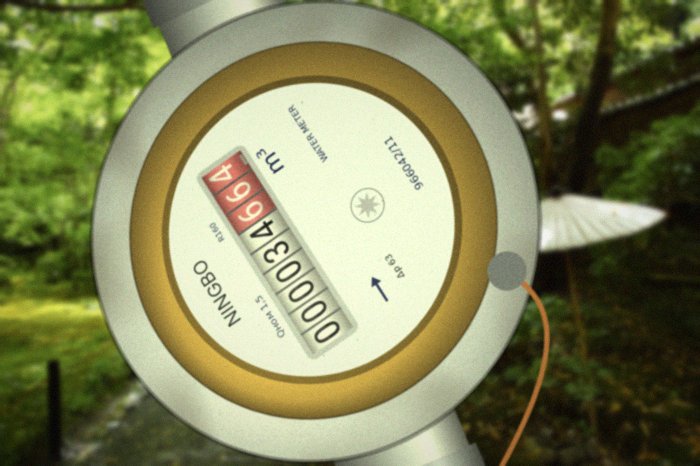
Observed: 34.664 m³
